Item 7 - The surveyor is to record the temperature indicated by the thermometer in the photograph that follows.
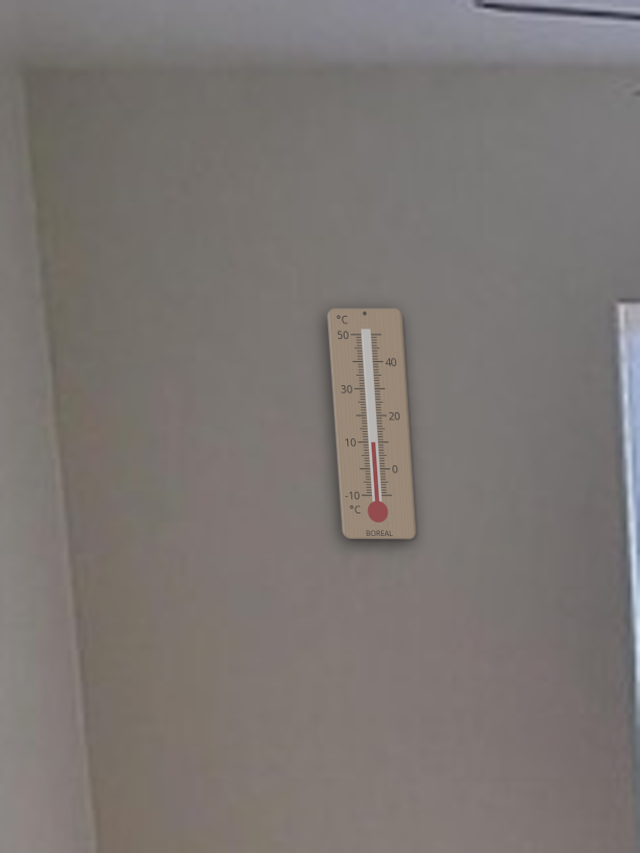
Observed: 10 °C
